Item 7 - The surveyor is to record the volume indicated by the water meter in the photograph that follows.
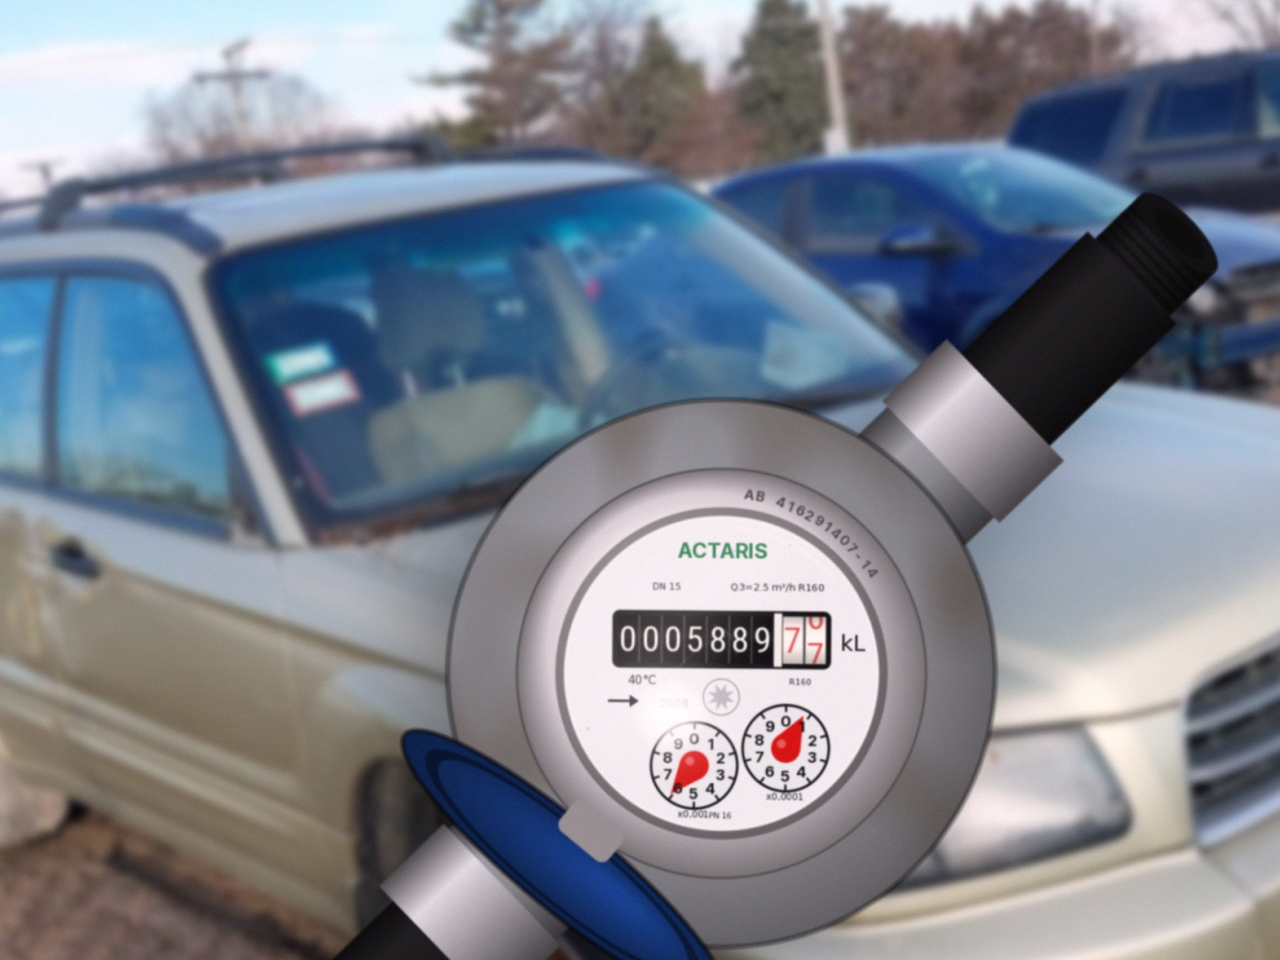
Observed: 5889.7660 kL
